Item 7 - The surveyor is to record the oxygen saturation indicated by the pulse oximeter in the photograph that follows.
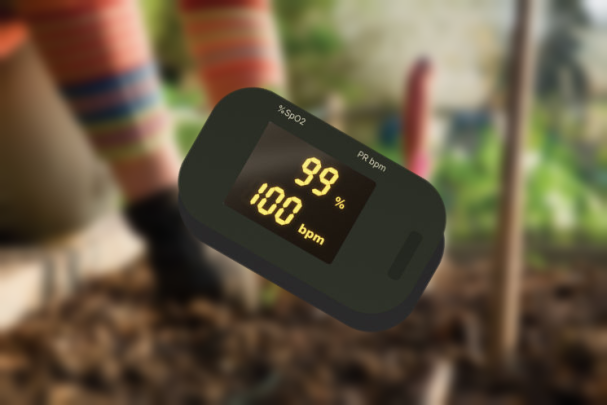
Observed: 99 %
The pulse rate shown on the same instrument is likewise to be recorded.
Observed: 100 bpm
